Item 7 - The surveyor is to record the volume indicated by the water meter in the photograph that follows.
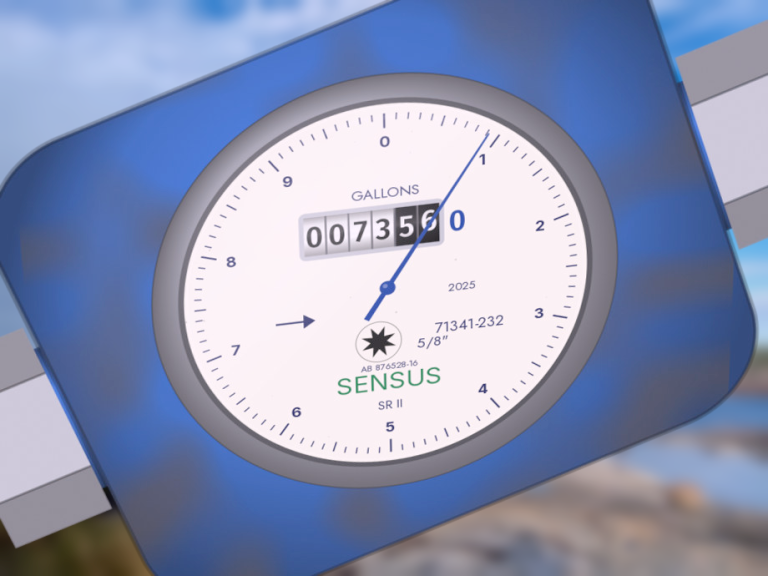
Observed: 73560.9 gal
